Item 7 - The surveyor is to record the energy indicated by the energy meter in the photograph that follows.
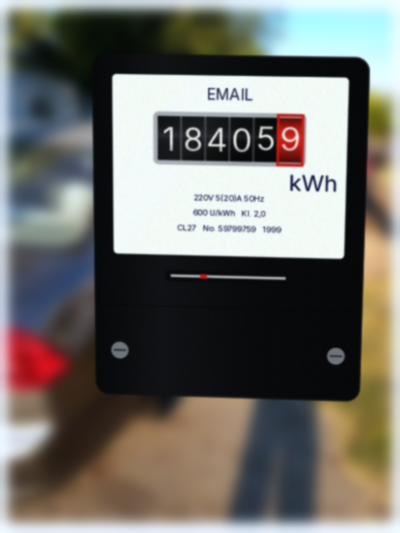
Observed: 18405.9 kWh
